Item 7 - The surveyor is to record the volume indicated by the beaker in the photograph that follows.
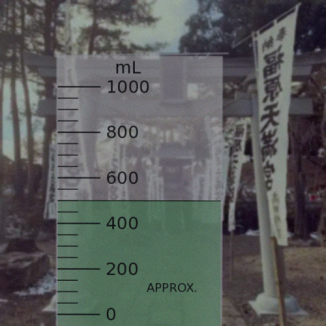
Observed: 500 mL
